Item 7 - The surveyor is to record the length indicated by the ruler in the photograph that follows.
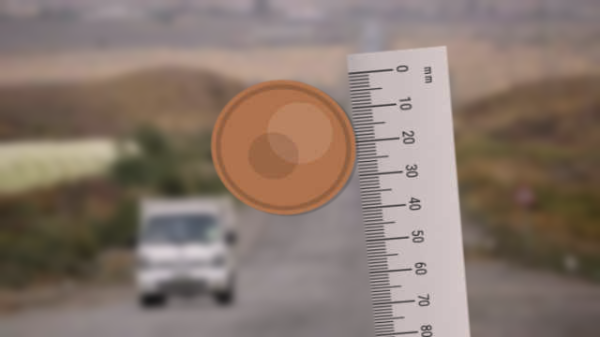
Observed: 40 mm
